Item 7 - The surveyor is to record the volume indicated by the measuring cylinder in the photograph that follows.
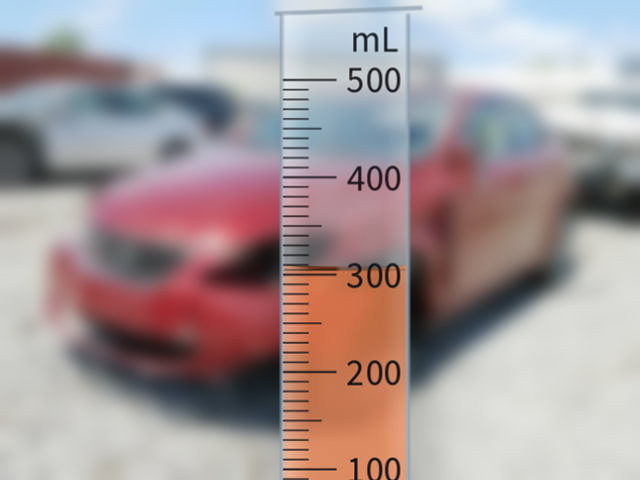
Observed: 305 mL
